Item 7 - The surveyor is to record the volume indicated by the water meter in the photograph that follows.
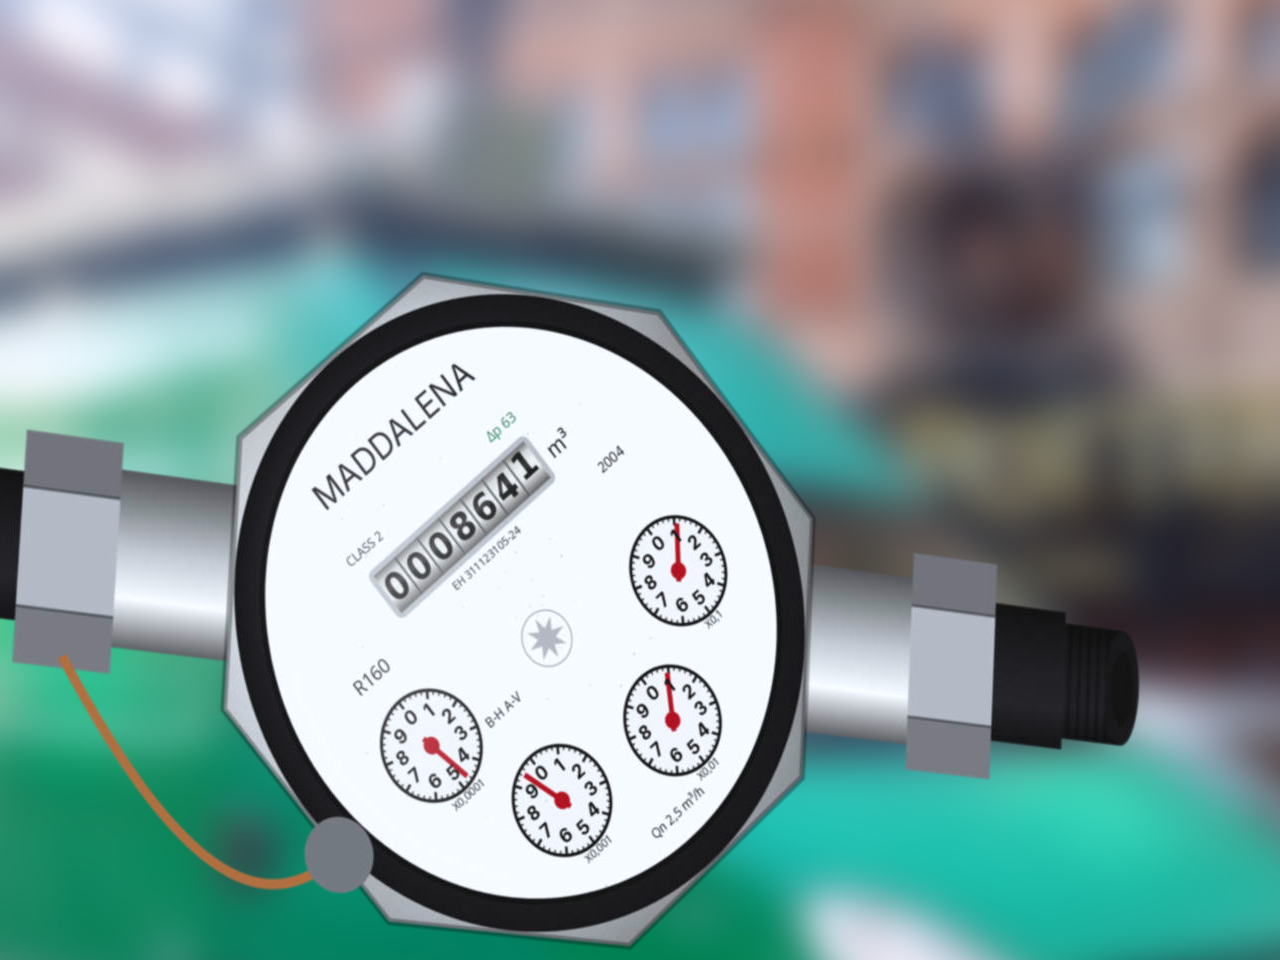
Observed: 8641.1094 m³
